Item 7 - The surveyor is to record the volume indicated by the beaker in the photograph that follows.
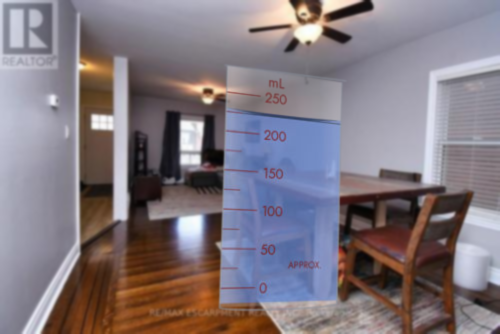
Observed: 225 mL
